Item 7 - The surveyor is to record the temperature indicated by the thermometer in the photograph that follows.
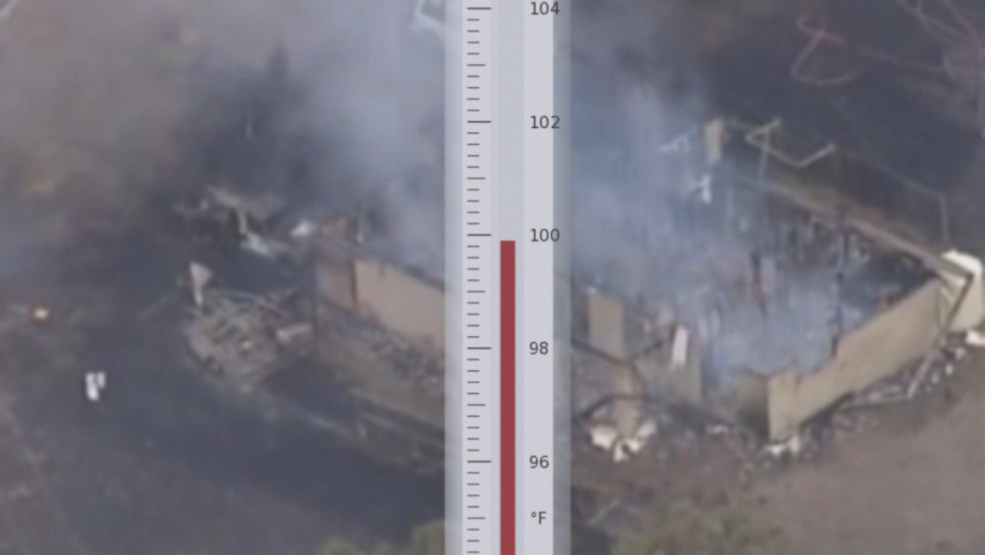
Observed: 99.9 °F
